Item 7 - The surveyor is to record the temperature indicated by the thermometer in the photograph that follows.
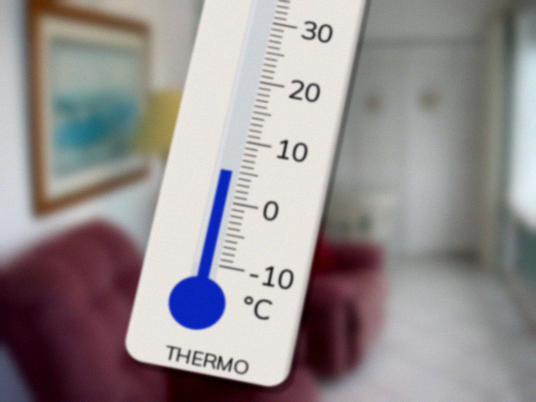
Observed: 5 °C
